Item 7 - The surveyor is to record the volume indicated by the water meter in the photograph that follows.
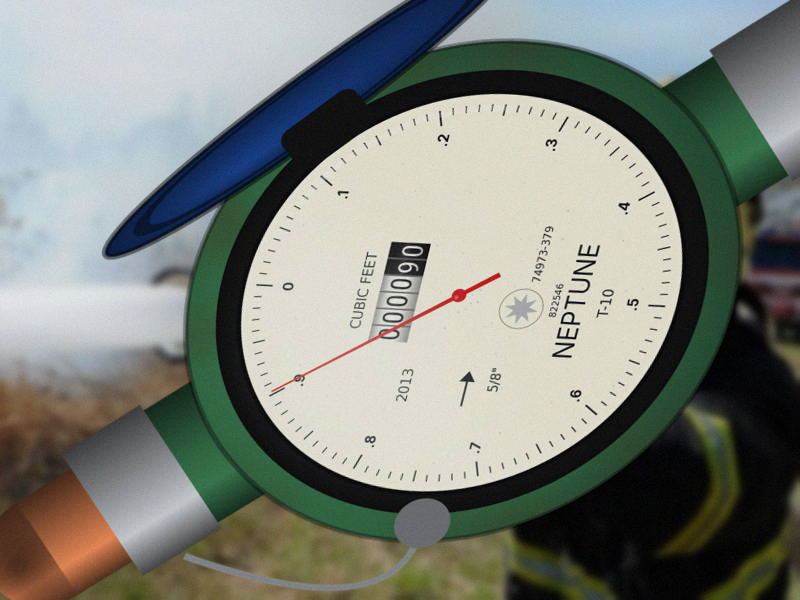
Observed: 89.90 ft³
